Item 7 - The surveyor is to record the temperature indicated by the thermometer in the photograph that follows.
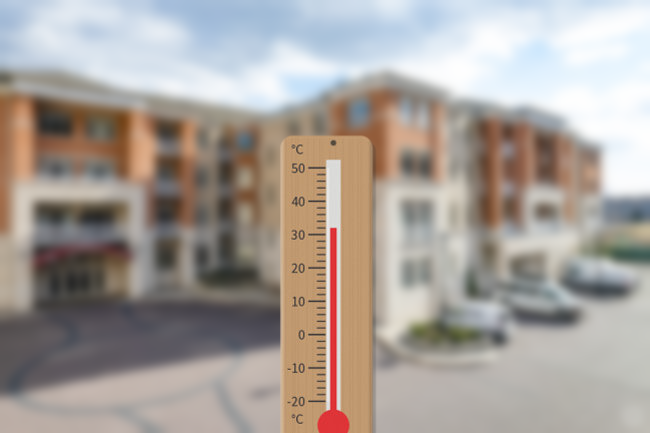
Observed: 32 °C
